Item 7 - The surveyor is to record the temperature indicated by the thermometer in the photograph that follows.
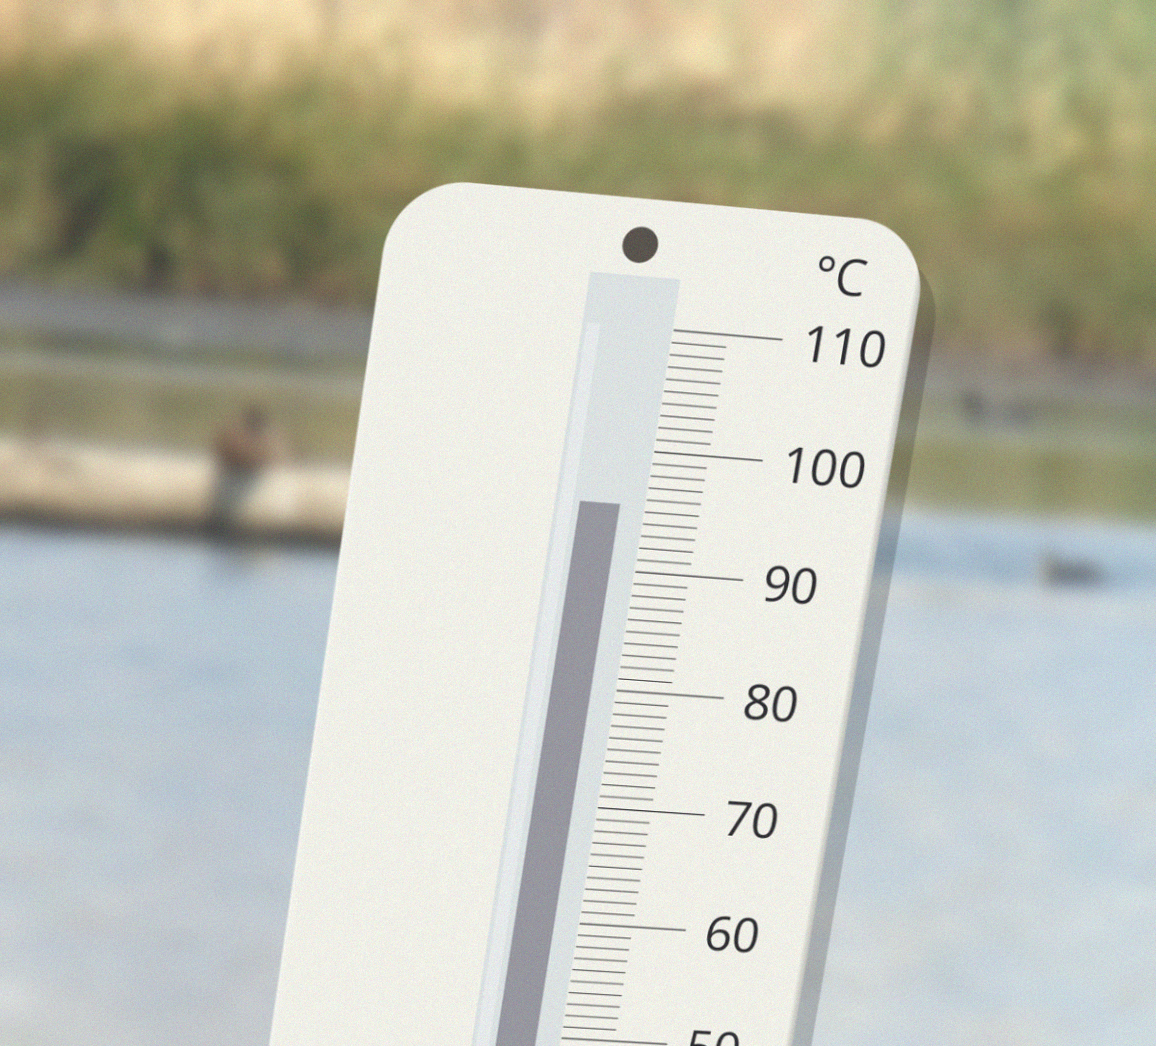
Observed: 95.5 °C
